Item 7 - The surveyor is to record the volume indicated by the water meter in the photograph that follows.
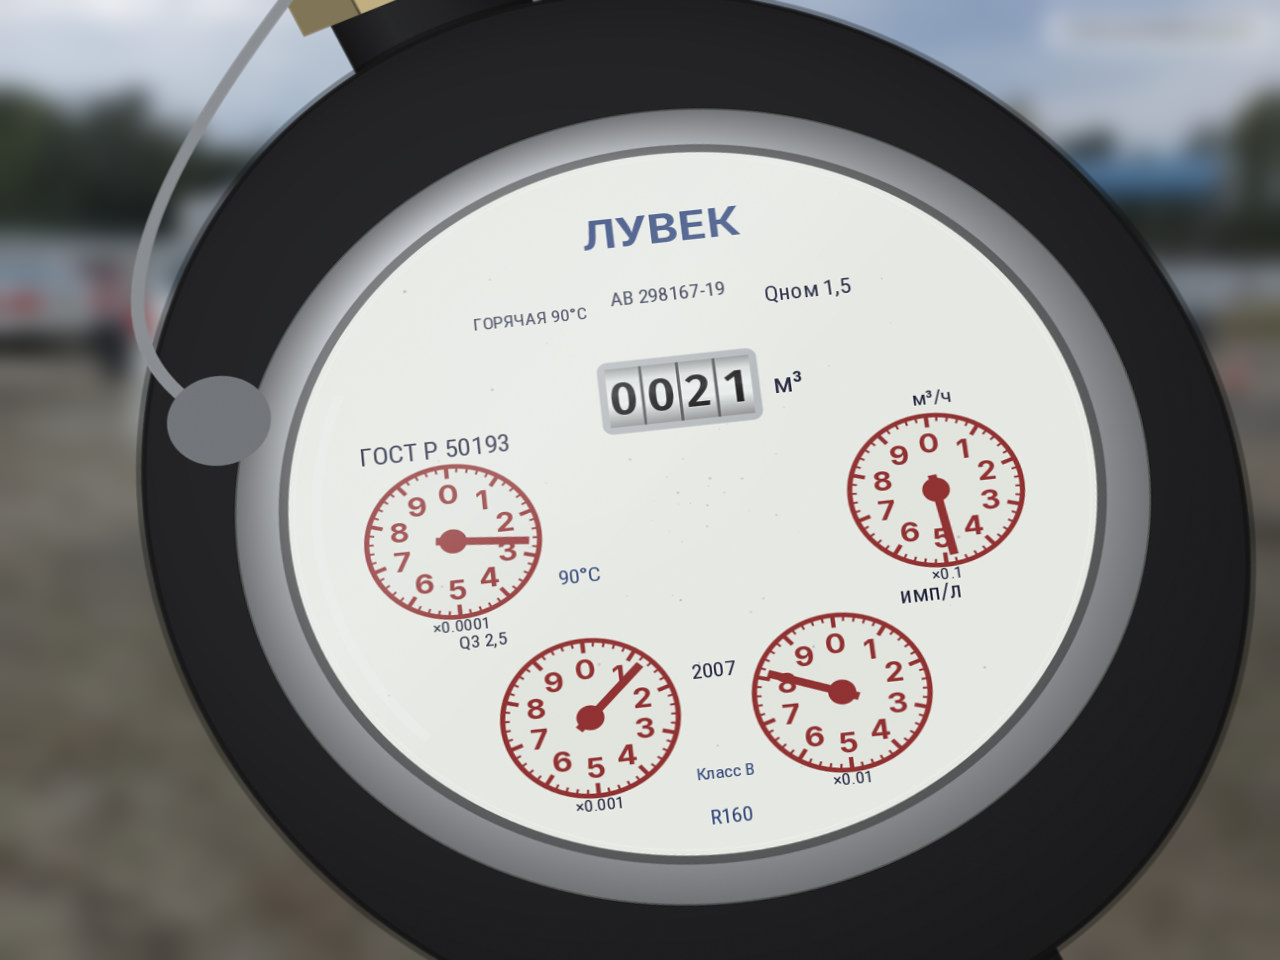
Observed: 21.4812 m³
